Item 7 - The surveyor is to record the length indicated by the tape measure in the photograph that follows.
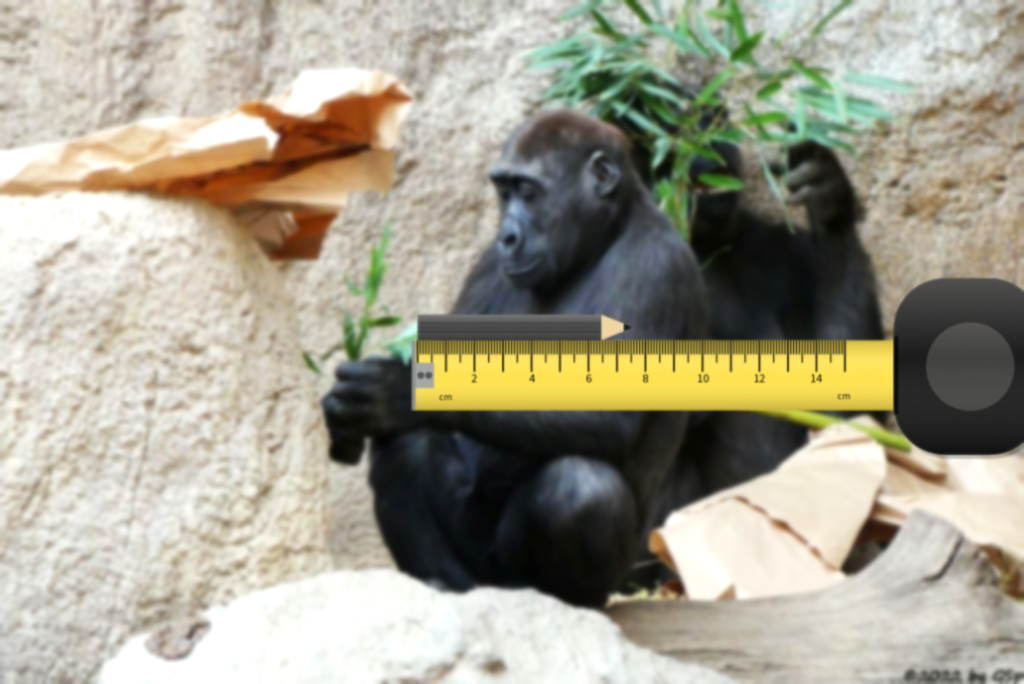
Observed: 7.5 cm
